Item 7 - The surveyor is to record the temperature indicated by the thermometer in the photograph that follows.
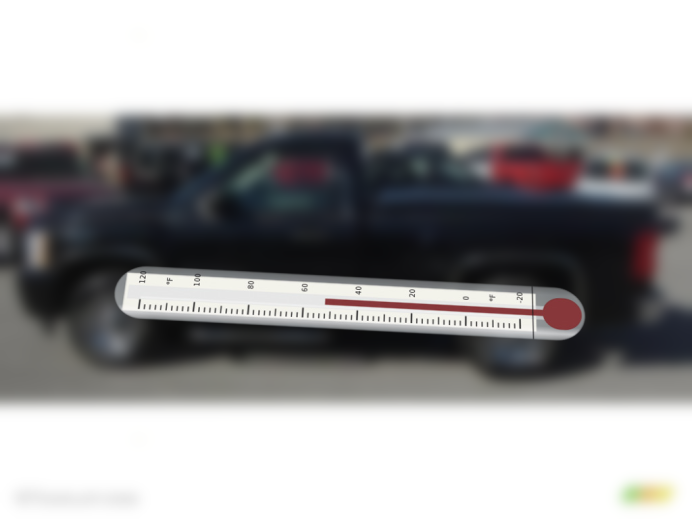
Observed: 52 °F
